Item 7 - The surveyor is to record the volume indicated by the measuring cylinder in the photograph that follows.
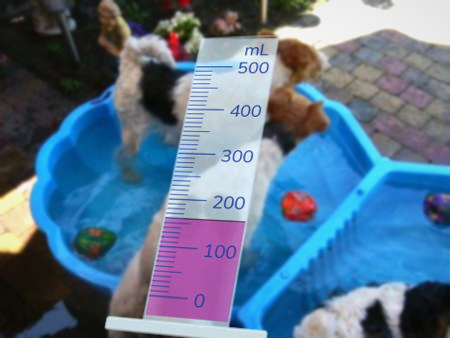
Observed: 160 mL
